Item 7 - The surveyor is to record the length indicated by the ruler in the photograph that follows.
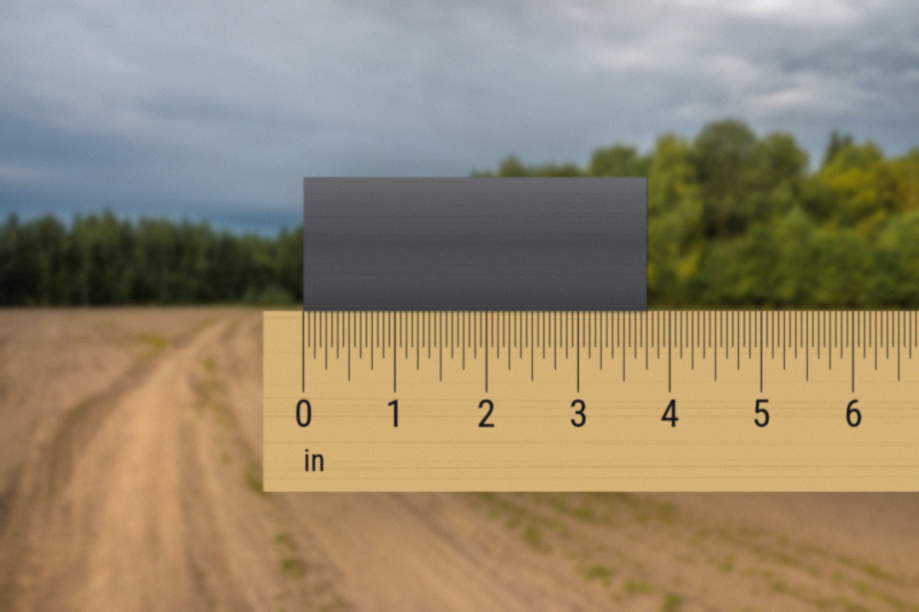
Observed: 3.75 in
